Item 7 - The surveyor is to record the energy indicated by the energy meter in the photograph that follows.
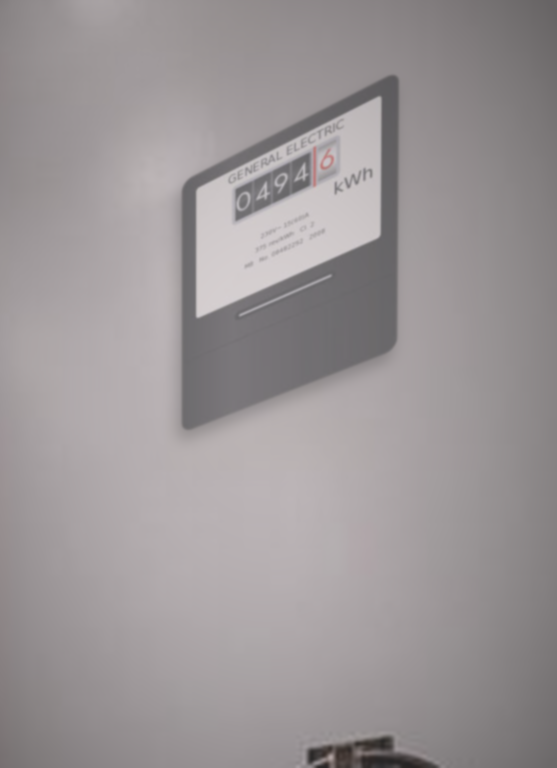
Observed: 494.6 kWh
